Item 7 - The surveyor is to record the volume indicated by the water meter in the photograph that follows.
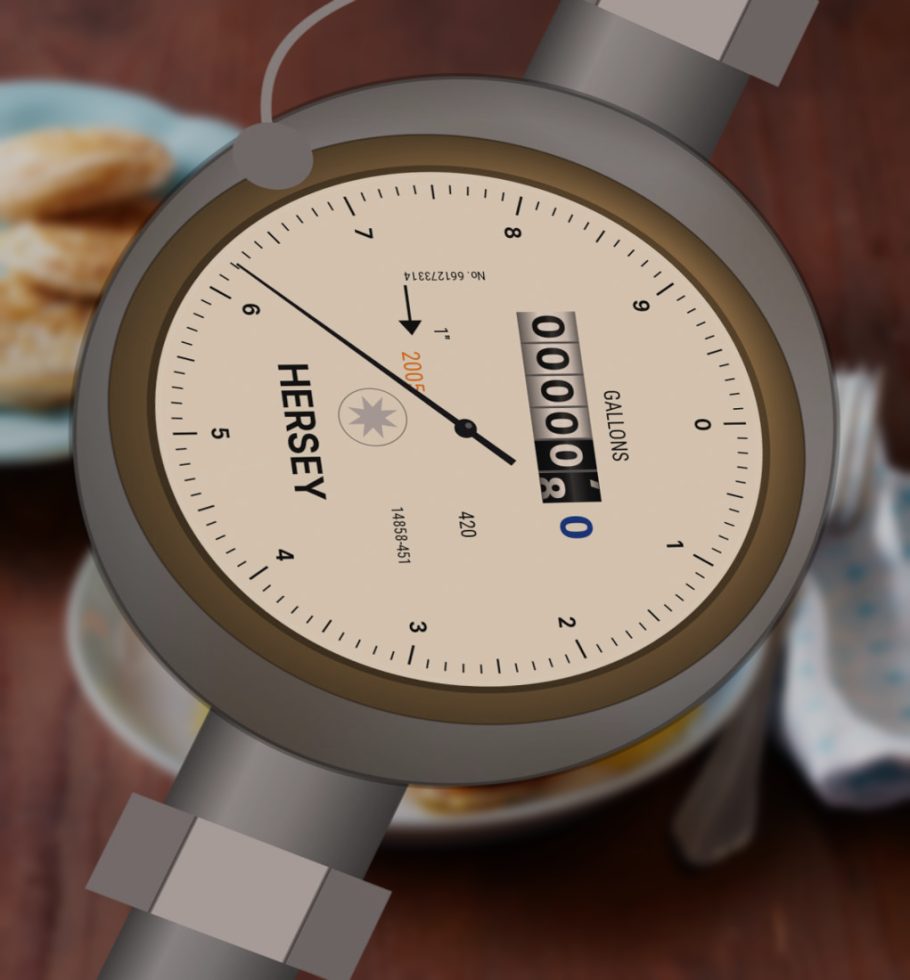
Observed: 76.2 gal
